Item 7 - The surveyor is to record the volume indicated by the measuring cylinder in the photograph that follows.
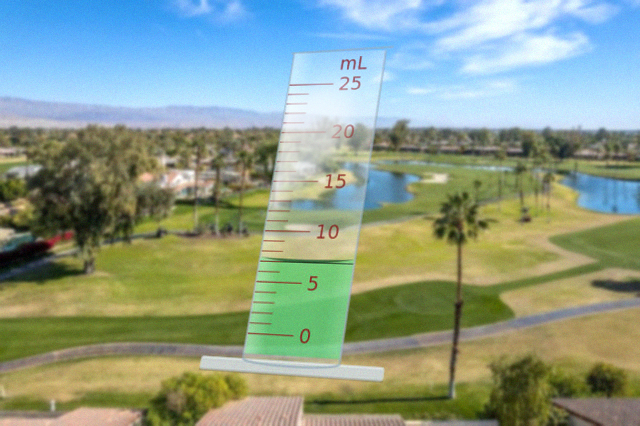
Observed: 7 mL
